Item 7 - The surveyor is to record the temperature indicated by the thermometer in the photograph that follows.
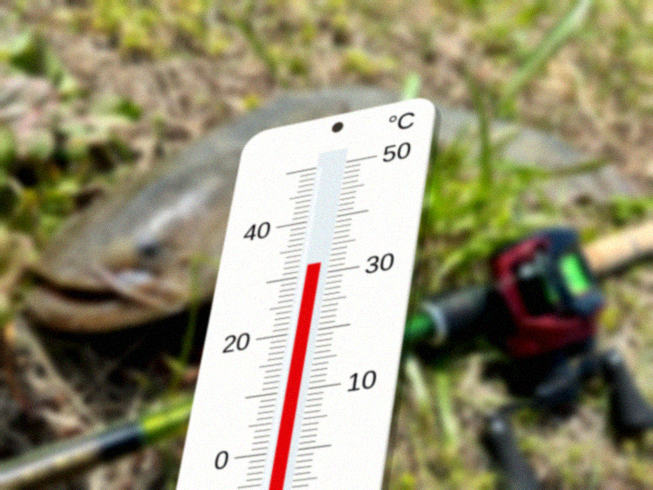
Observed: 32 °C
